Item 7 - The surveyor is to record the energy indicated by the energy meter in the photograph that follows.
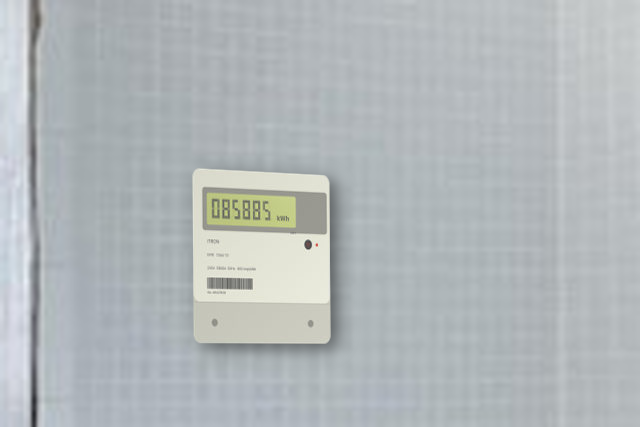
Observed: 85885 kWh
